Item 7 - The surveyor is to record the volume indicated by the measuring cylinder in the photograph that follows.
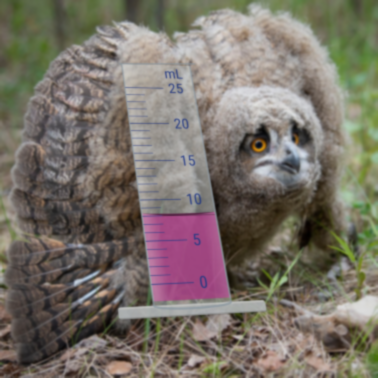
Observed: 8 mL
